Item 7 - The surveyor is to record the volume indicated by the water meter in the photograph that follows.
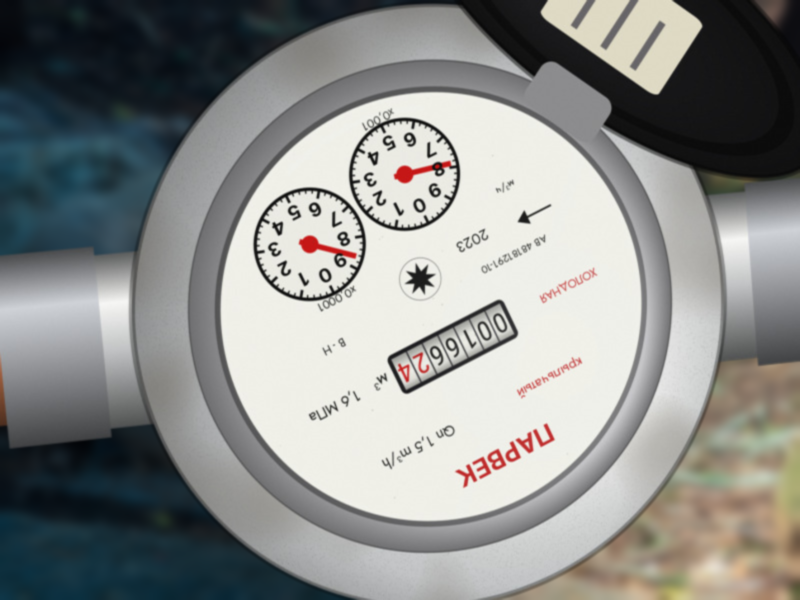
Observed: 166.2478 m³
